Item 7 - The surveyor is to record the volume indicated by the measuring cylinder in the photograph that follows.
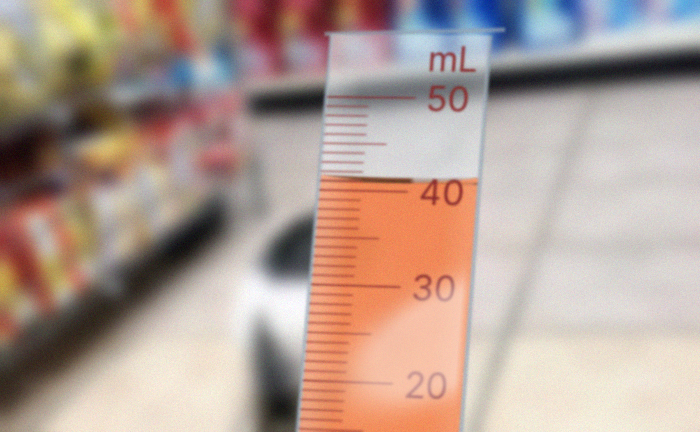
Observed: 41 mL
